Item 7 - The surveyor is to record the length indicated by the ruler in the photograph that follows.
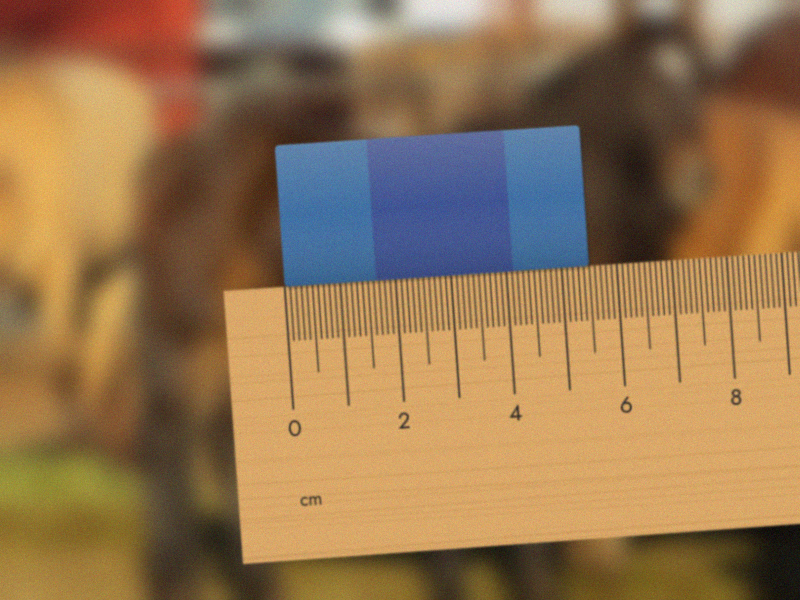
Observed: 5.5 cm
